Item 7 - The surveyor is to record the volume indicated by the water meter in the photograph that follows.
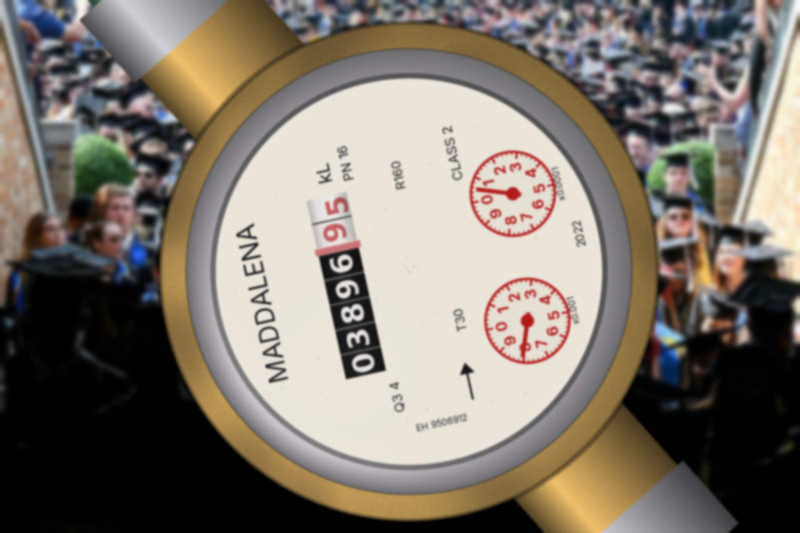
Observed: 3896.9480 kL
